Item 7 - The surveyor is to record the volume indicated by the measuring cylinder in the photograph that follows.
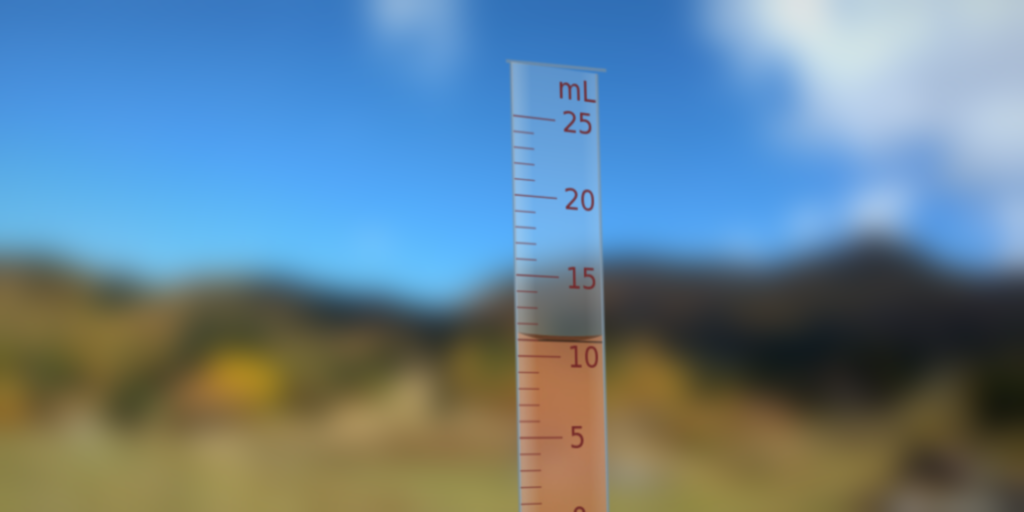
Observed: 11 mL
